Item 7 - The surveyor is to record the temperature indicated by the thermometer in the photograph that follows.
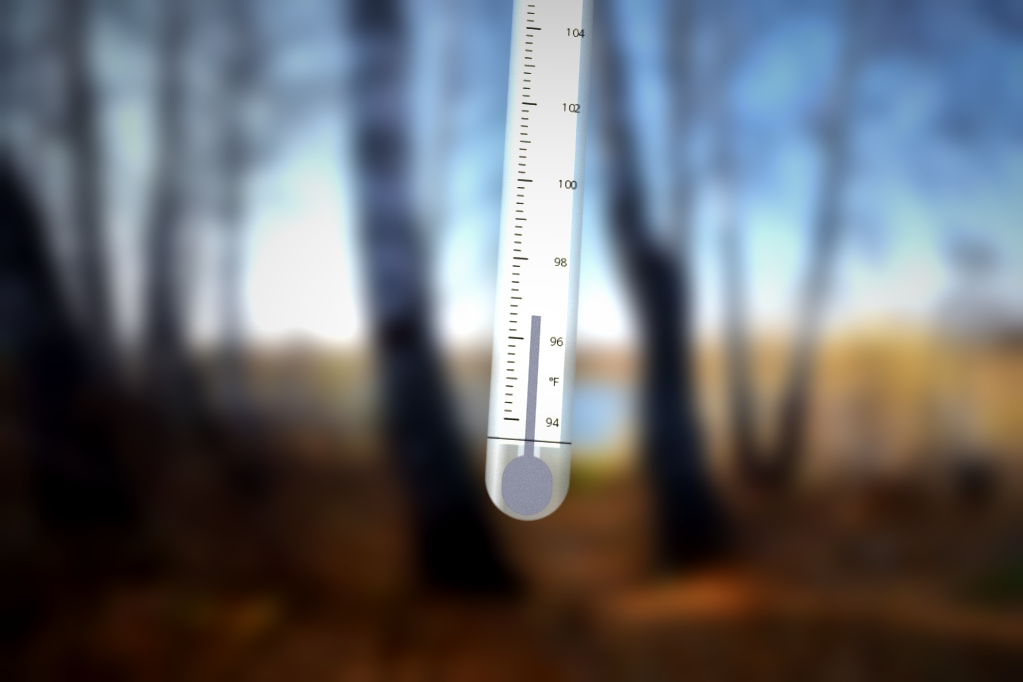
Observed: 96.6 °F
